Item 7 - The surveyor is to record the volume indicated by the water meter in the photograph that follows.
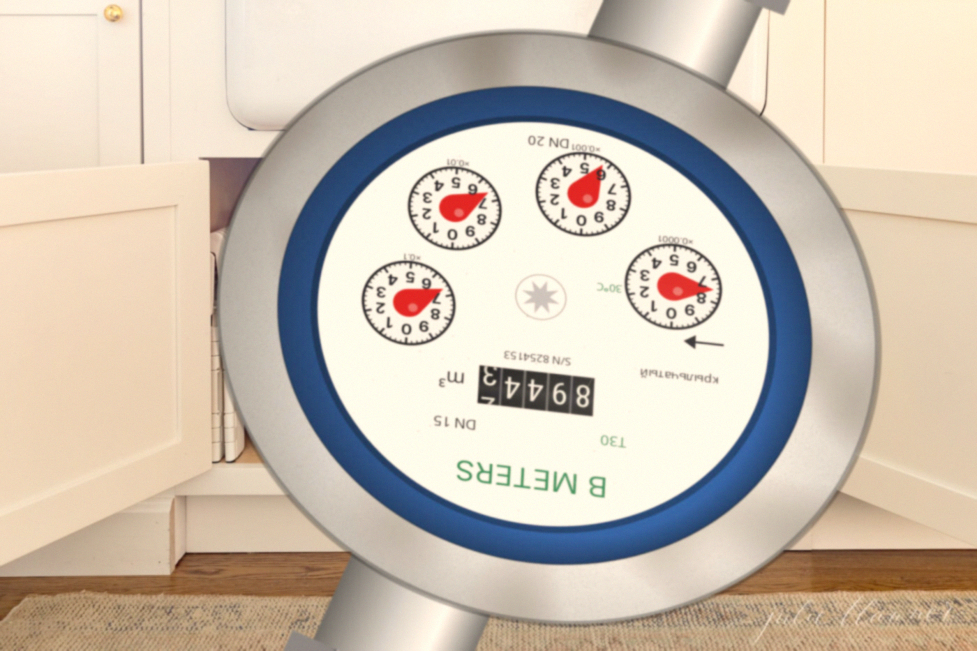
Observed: 89442.6657 m³
